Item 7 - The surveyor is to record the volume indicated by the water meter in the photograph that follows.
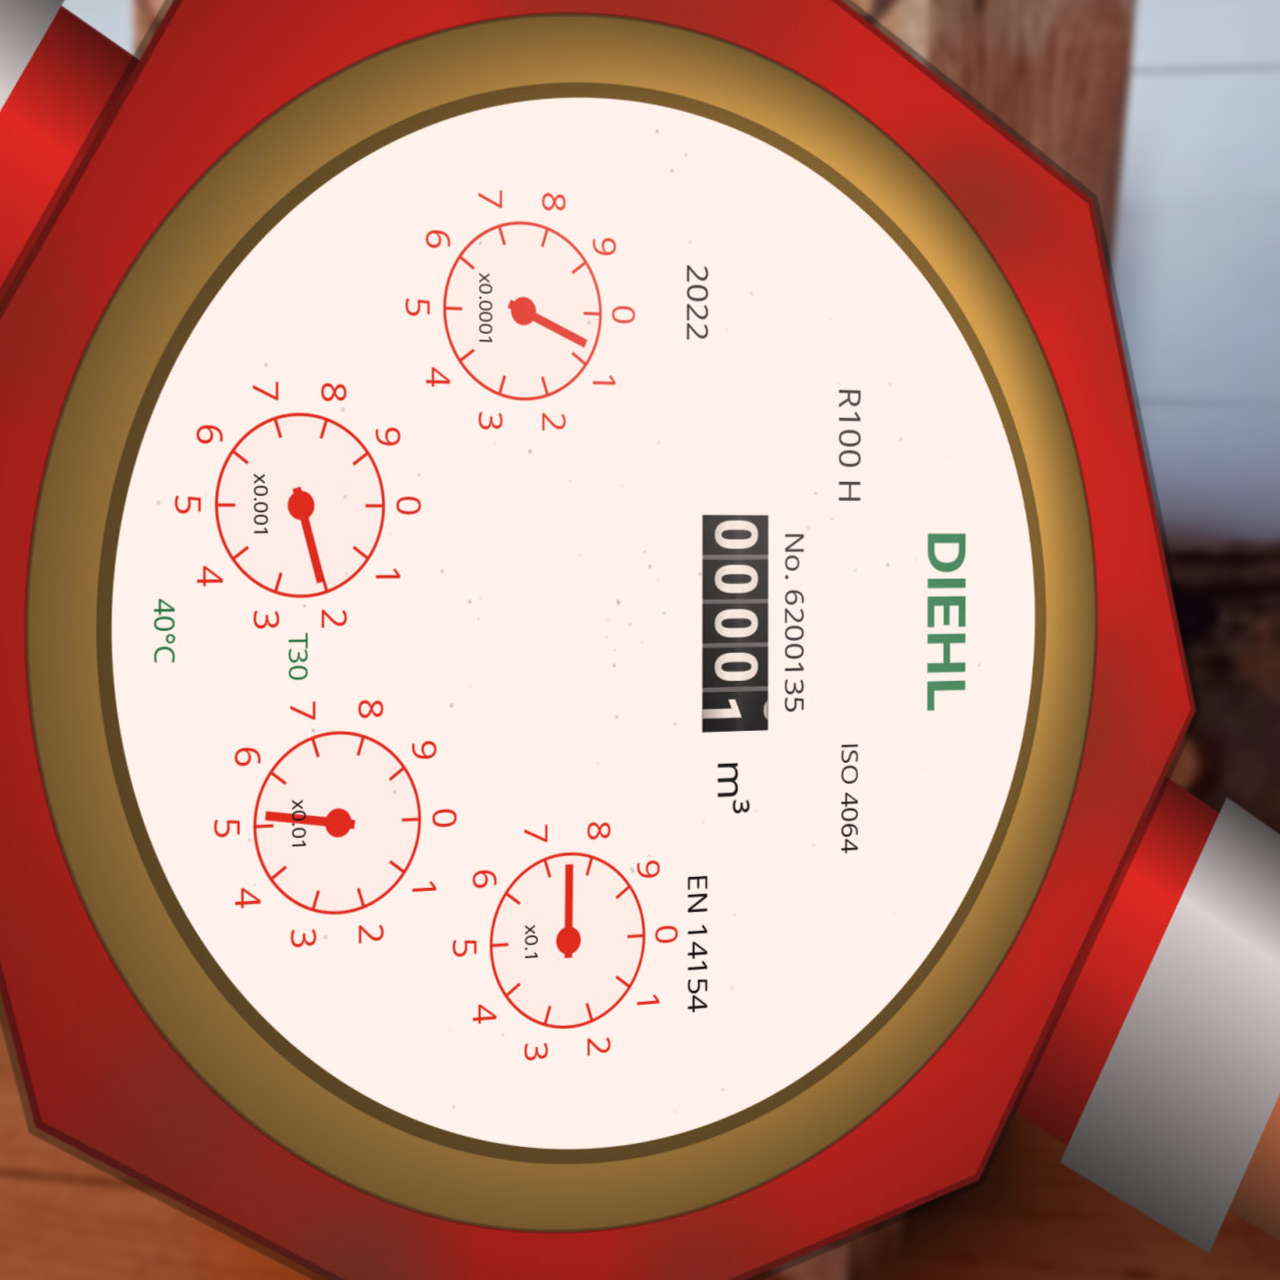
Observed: 0.7520 m³
